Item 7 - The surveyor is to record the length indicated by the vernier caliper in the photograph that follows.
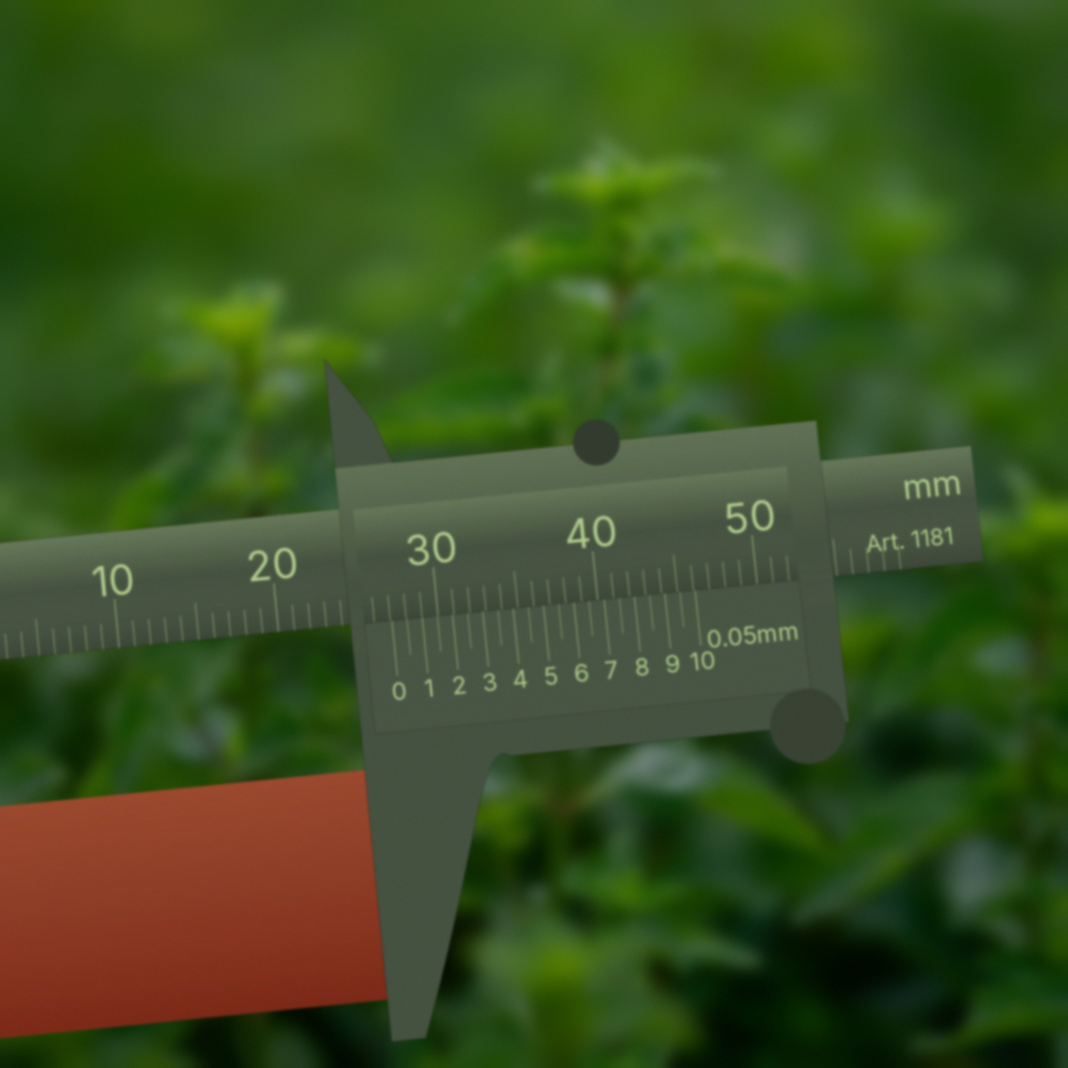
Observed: 27.1 mm
